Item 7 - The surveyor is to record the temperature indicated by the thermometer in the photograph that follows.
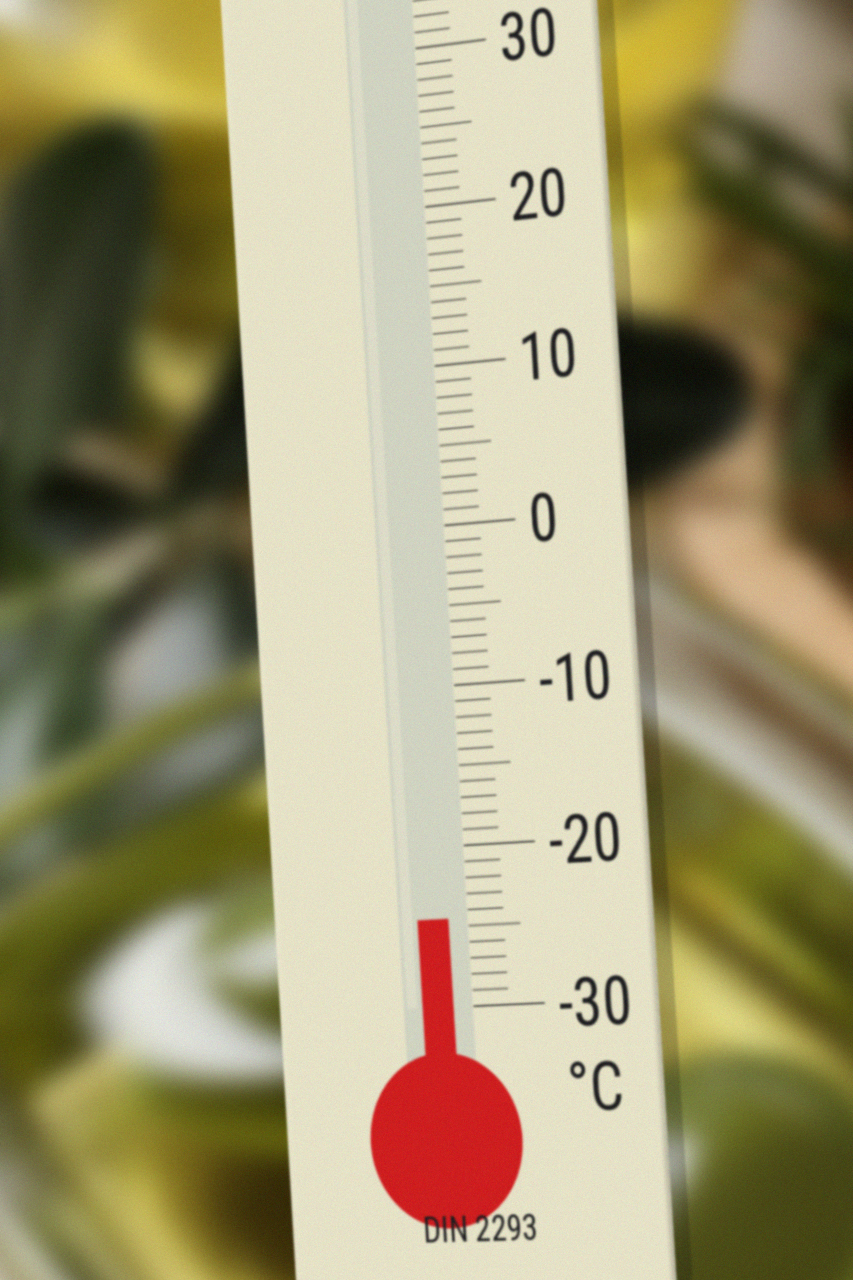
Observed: -24.5 °C
